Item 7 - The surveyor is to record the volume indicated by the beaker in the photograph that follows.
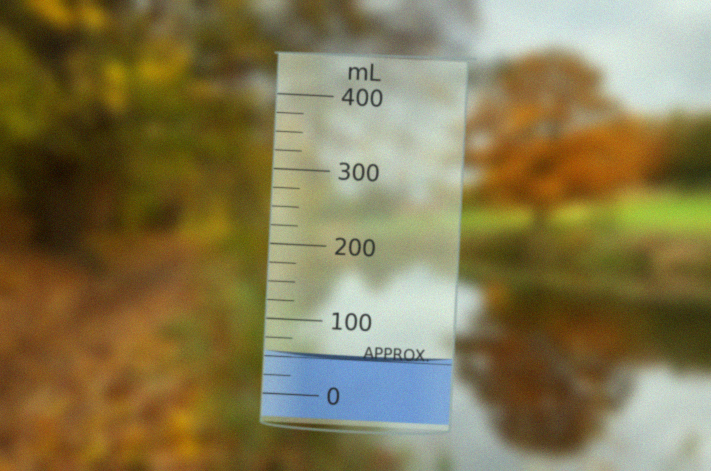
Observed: 50 mL
